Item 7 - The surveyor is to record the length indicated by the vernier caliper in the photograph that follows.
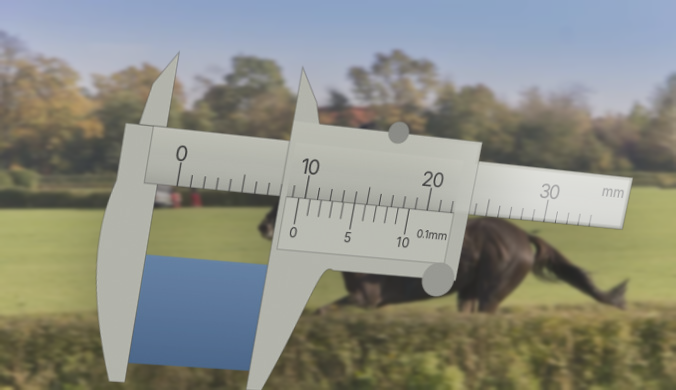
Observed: 9.5 mm
